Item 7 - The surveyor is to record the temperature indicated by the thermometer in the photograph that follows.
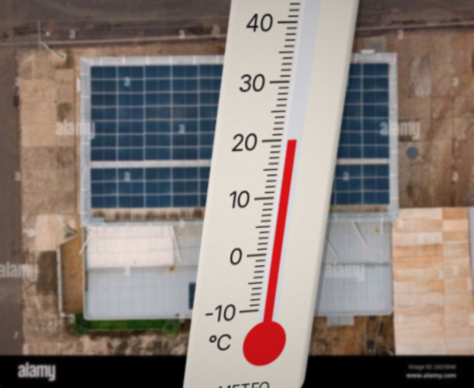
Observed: 20 °C
